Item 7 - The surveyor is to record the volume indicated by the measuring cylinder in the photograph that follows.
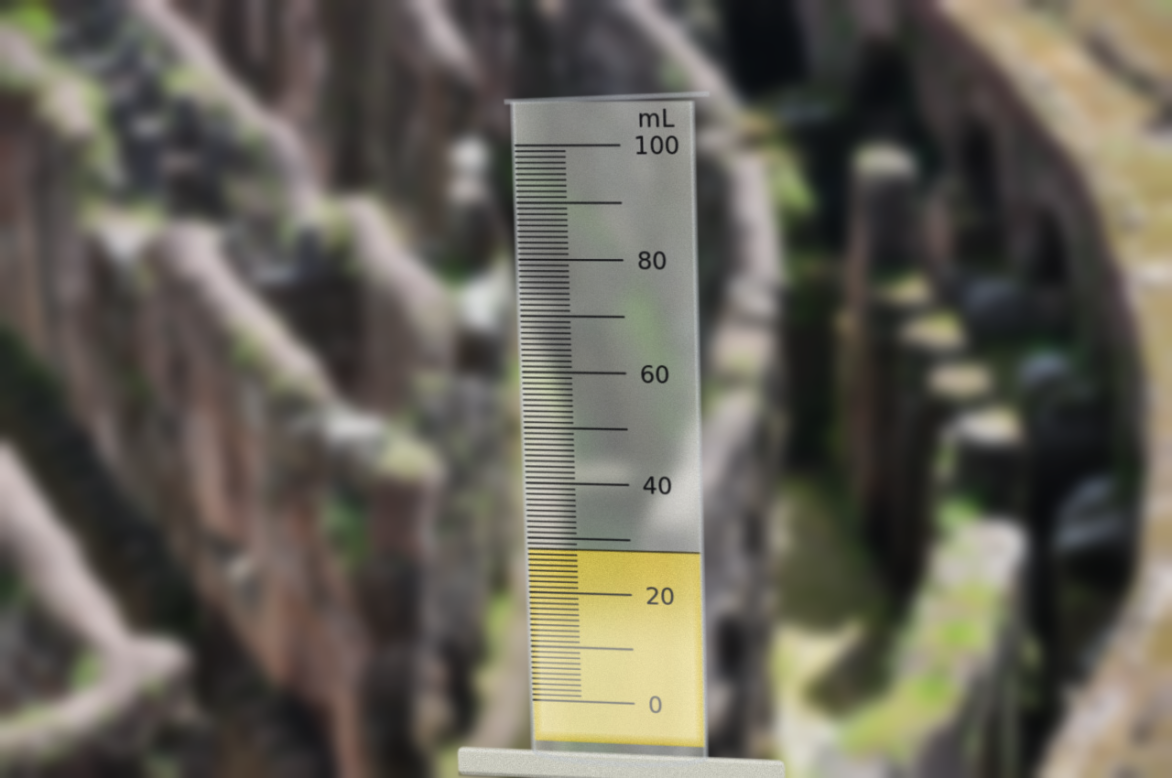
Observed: 28 mL
